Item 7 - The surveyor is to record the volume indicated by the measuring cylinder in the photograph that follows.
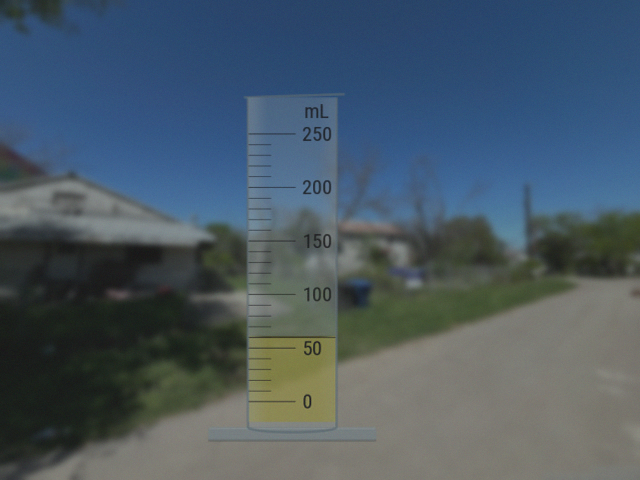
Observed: 60 mL
